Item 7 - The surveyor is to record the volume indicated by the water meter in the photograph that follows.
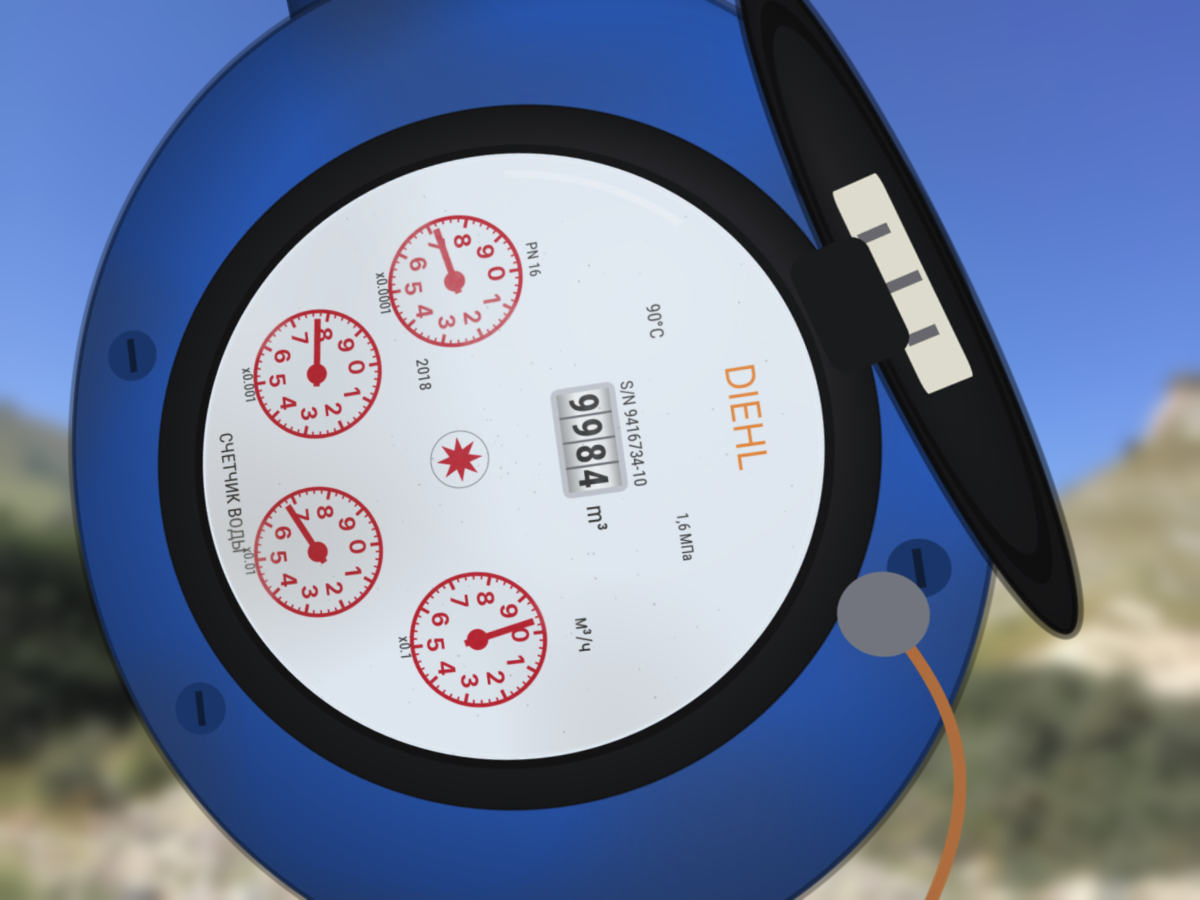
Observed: 9983.9677 m³
